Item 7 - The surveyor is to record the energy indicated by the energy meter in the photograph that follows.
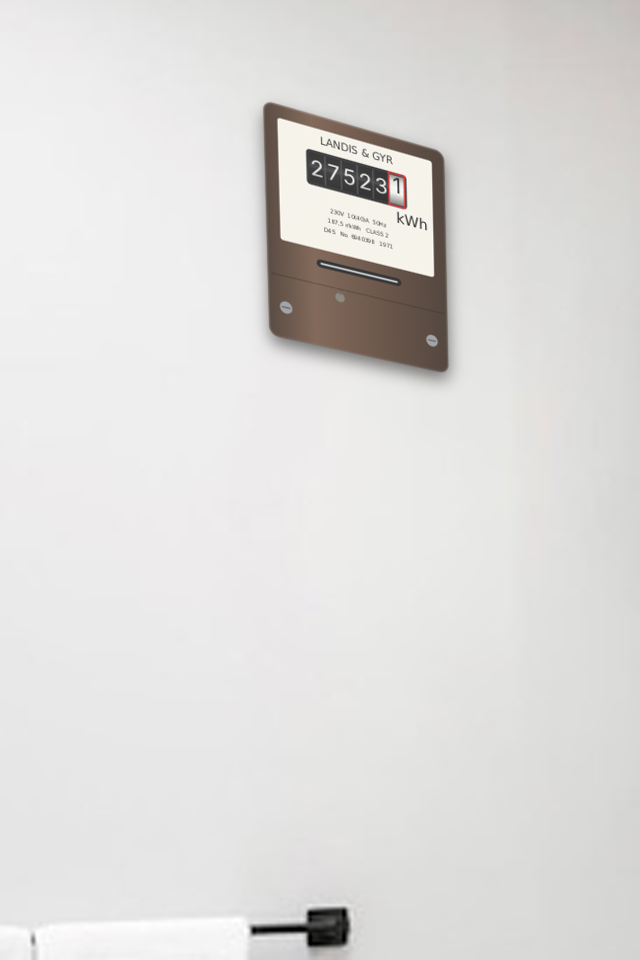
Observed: 27523.1 kWh
